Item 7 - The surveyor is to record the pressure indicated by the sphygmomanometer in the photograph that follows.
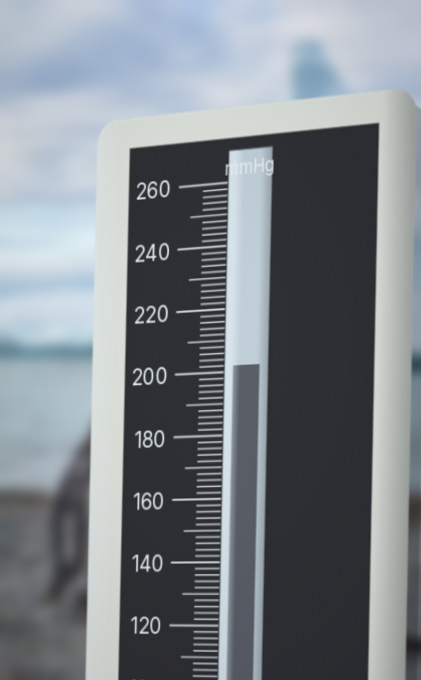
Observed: 202 mmHg
